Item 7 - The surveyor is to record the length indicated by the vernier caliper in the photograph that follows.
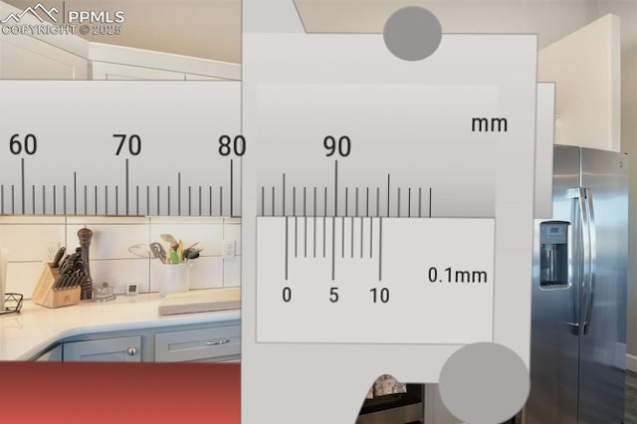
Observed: 85.3 mm
